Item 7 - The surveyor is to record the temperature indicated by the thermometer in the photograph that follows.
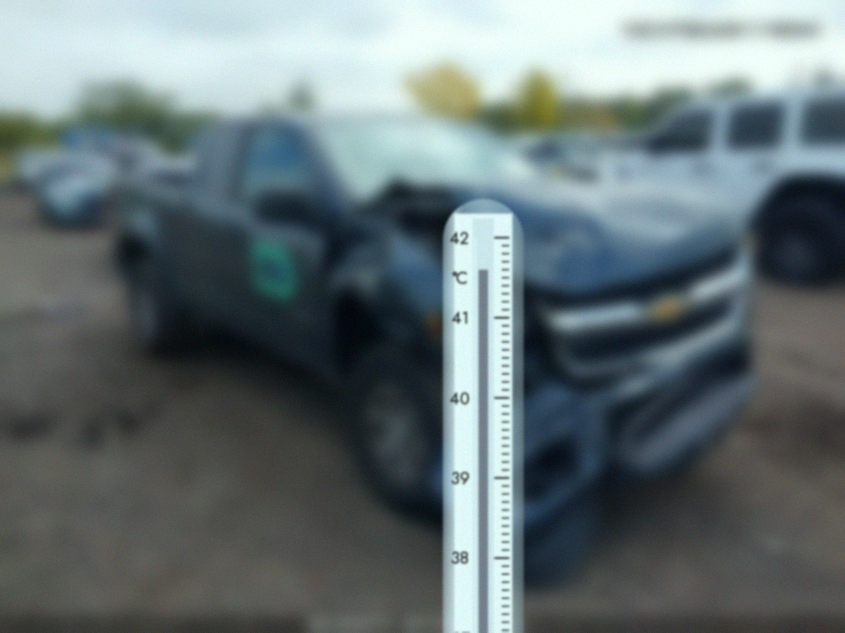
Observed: 41.6 °C
